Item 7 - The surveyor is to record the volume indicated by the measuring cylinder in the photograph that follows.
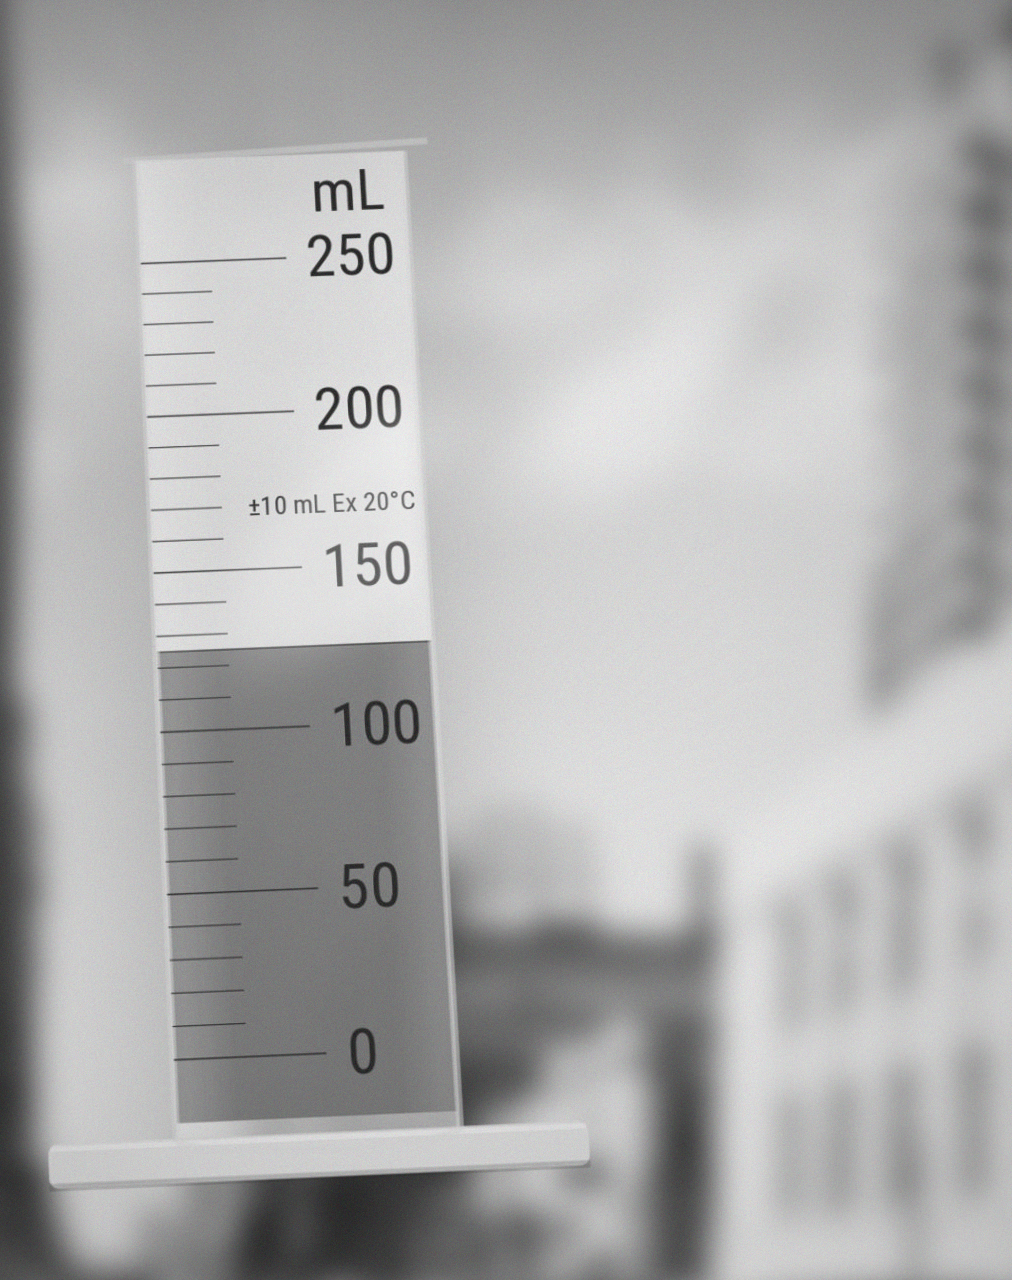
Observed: 125 mL
